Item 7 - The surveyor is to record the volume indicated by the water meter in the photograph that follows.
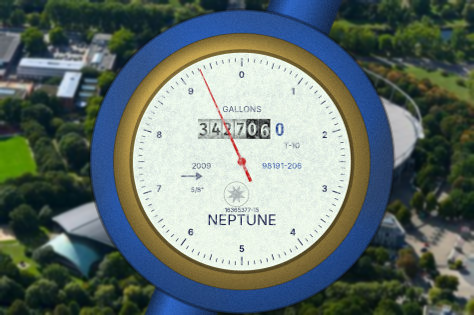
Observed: 3427059.3 gal
